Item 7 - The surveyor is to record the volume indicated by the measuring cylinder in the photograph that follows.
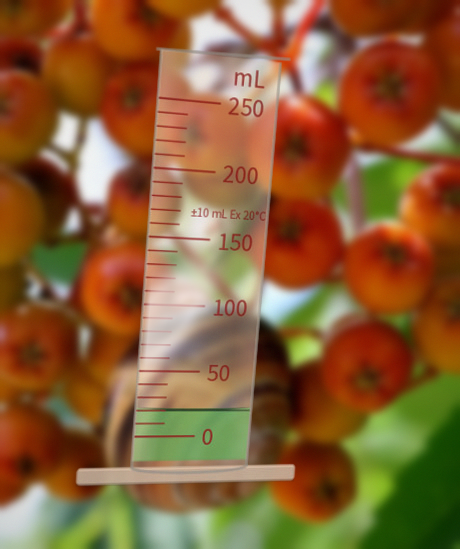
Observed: 20 mL
